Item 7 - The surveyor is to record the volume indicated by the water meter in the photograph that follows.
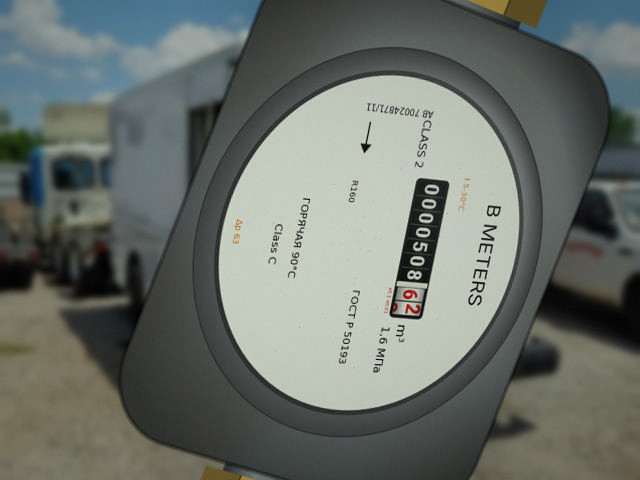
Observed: 508.62 m³
